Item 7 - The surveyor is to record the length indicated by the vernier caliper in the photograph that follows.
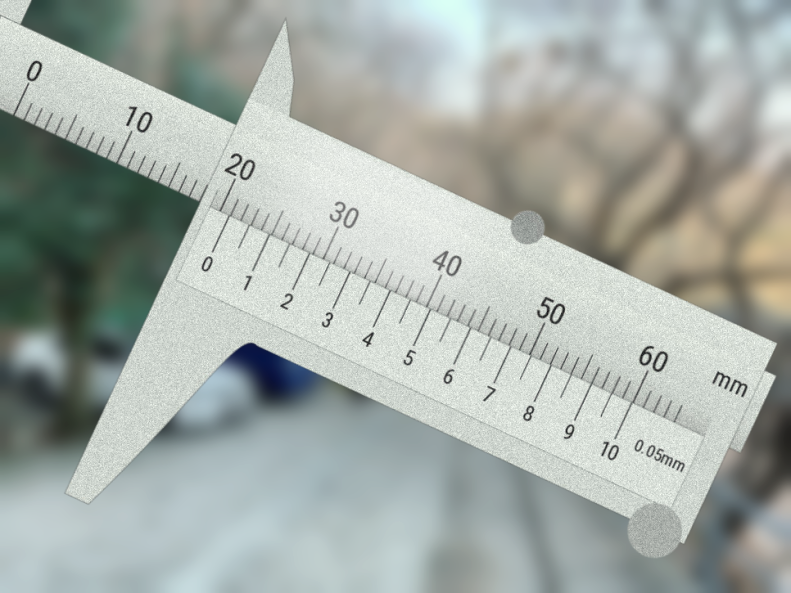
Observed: 20.9 mm
